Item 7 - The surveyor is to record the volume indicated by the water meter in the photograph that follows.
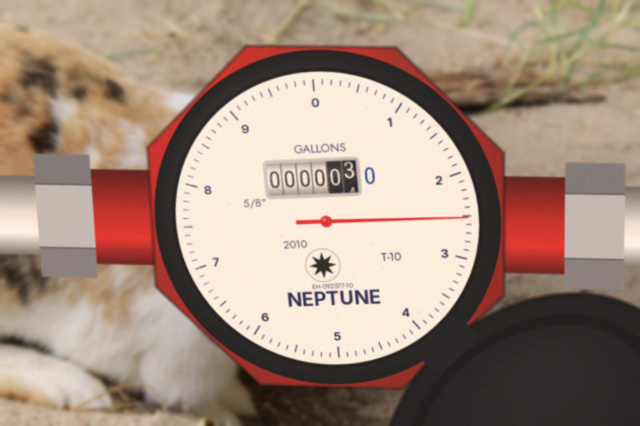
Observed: 32.5 gal
